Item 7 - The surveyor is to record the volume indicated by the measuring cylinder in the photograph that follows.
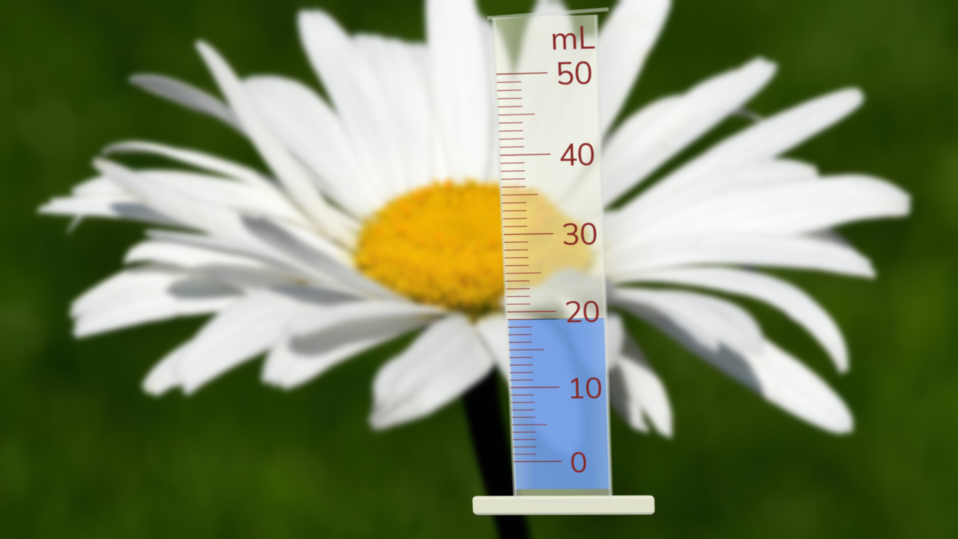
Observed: 19 mL
